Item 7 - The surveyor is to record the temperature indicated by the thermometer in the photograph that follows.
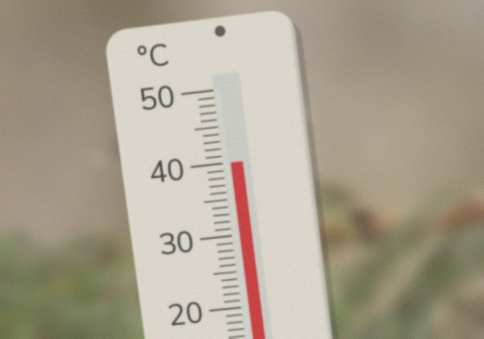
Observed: 40 °C
